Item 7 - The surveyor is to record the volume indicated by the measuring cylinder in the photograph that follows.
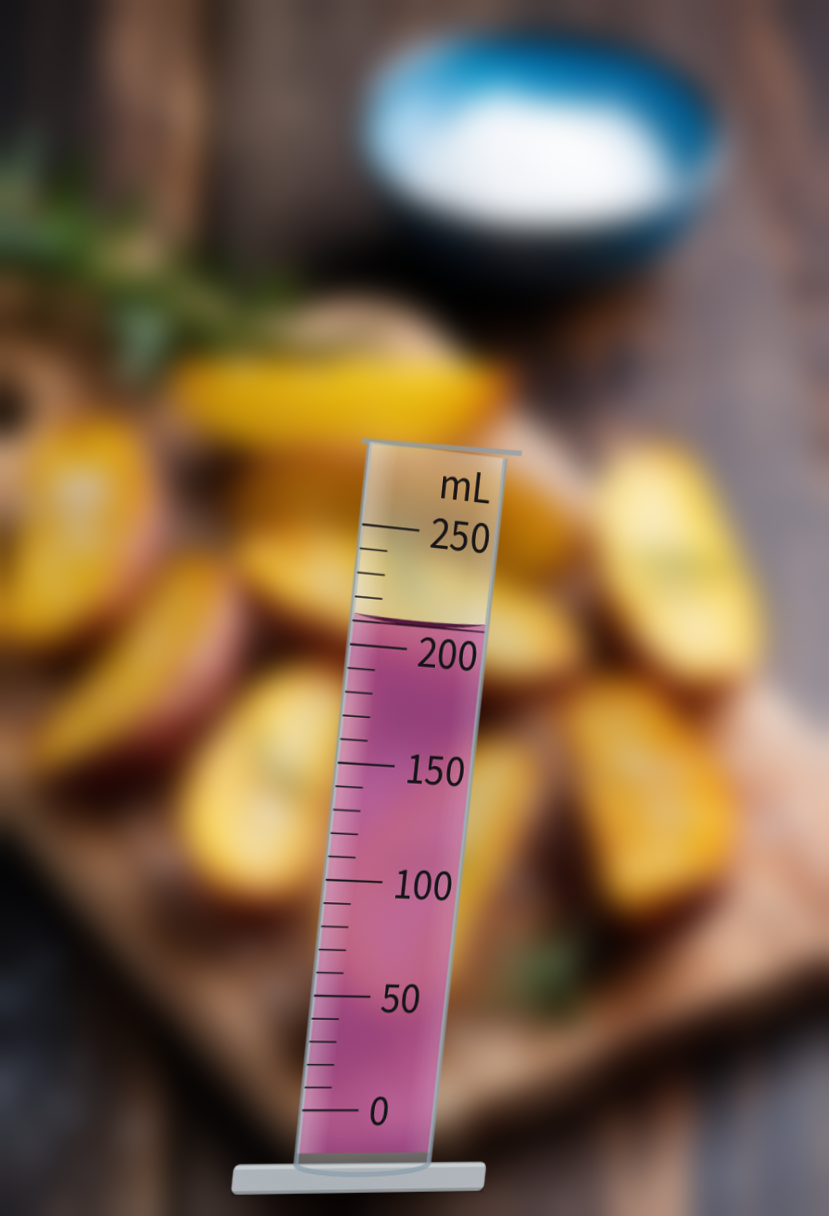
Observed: 210 mL
